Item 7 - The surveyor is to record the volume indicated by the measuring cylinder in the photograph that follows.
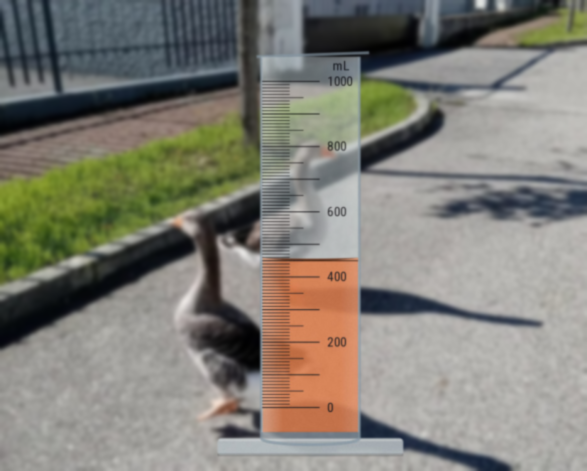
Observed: 450 mL
